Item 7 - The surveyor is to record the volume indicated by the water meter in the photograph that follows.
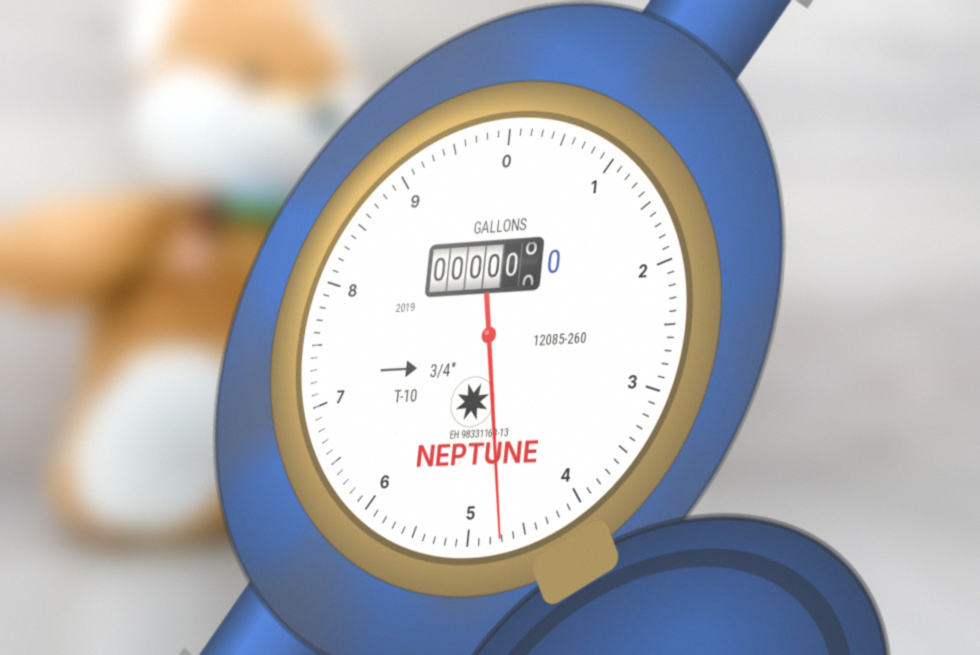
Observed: 84.7 gal
